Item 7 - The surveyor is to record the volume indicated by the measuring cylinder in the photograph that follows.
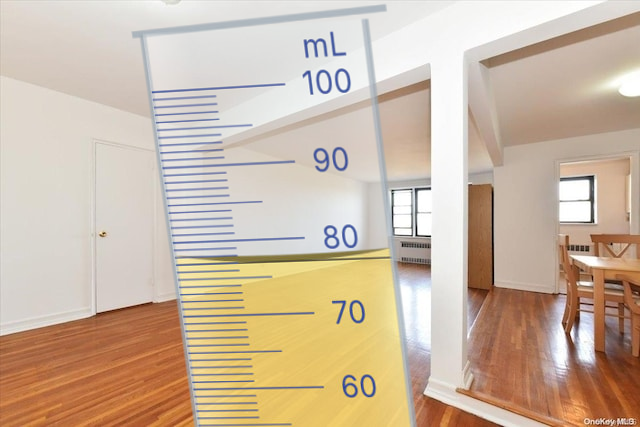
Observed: 77 mL
